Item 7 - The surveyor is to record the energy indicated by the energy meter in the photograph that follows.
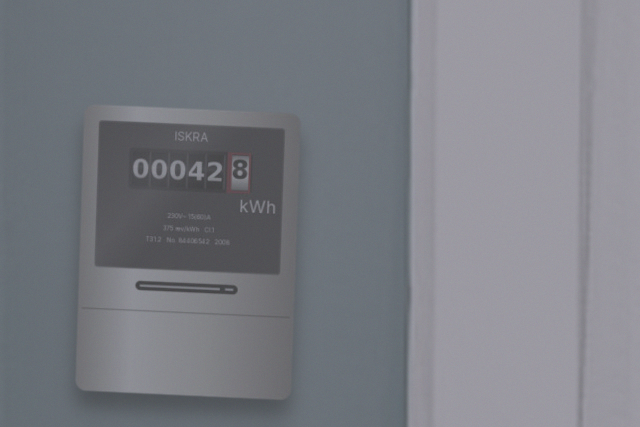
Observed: 42.8 kWh
